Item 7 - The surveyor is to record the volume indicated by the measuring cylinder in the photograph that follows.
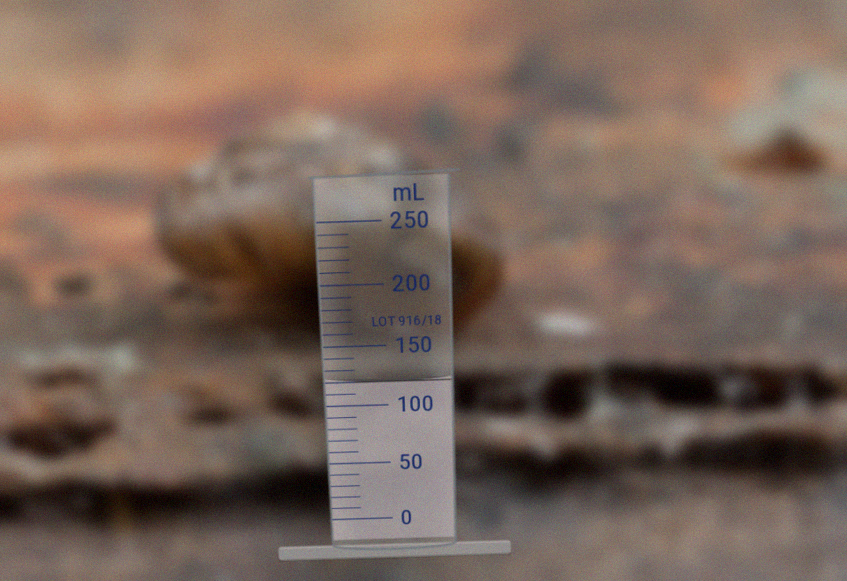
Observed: 120 mL
